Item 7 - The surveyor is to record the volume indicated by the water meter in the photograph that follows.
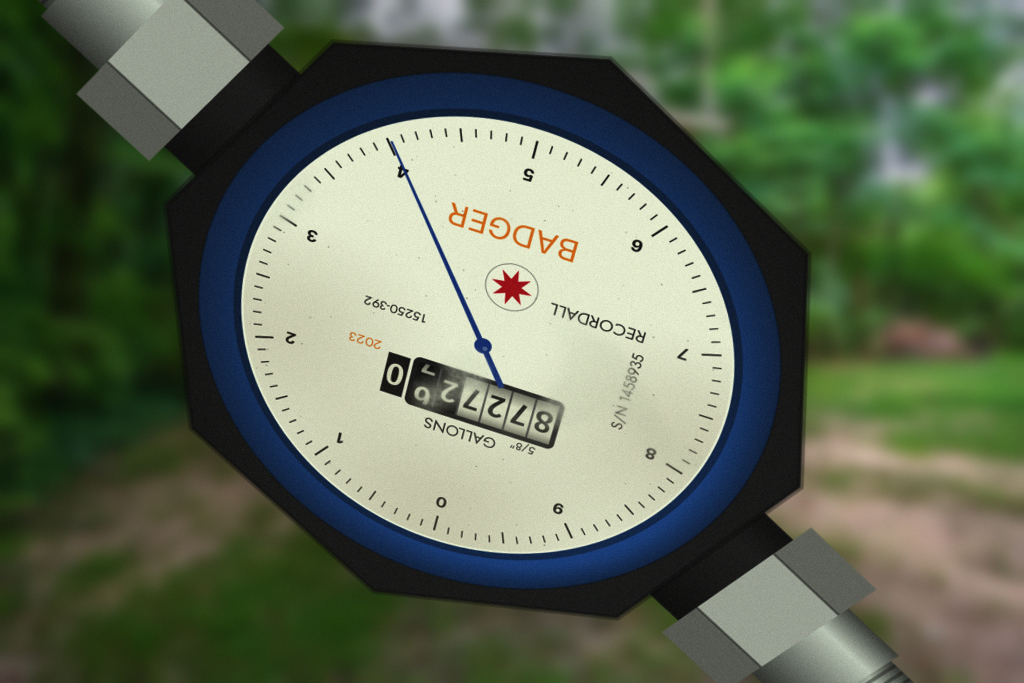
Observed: 8727264.0 gal
